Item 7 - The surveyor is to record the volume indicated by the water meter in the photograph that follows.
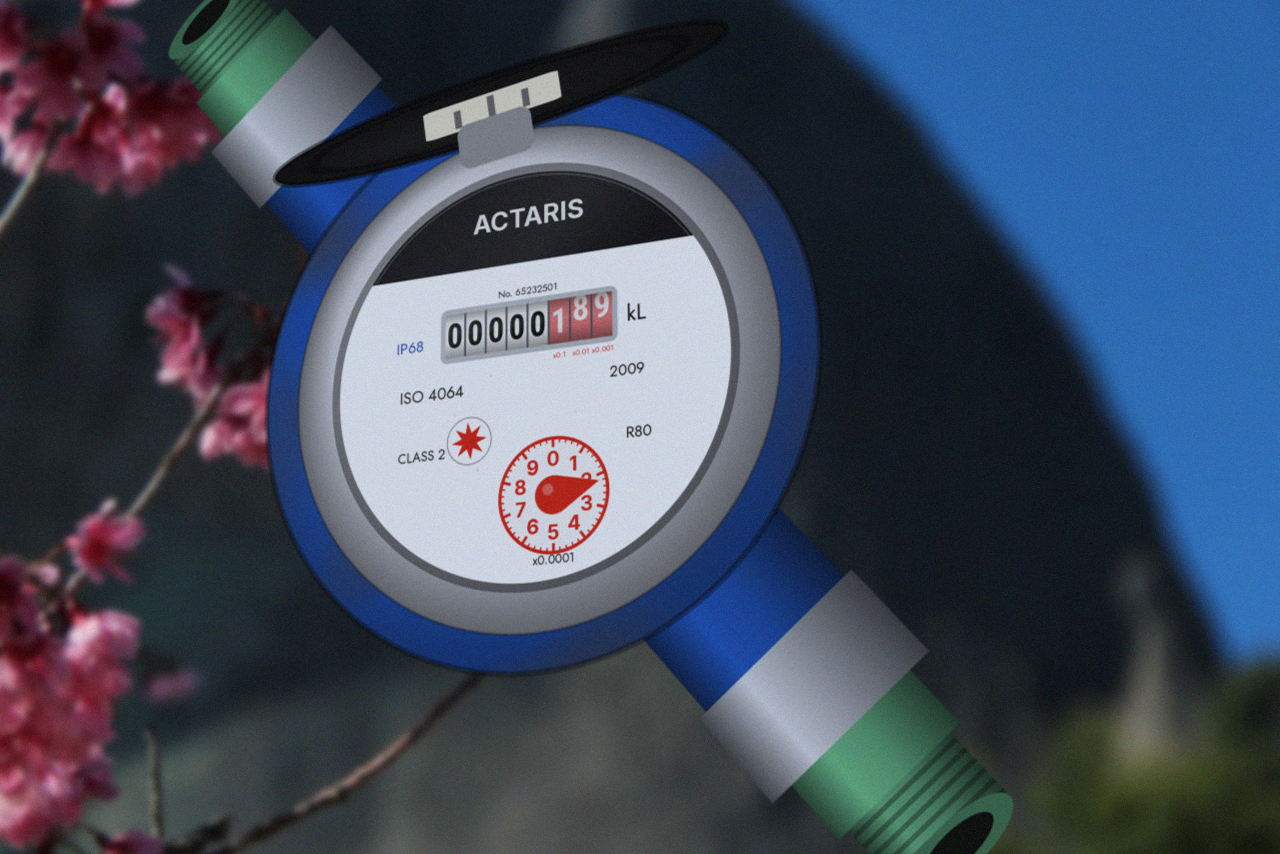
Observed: 0.1892 kL
